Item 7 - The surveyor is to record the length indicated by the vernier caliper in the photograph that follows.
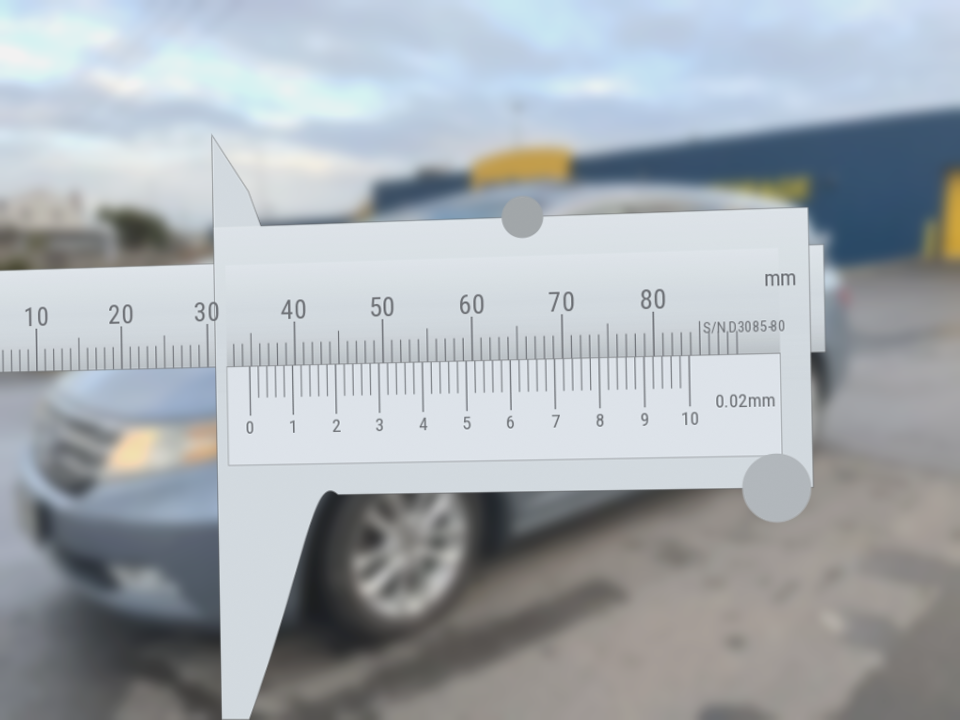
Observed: 34.8 mm
